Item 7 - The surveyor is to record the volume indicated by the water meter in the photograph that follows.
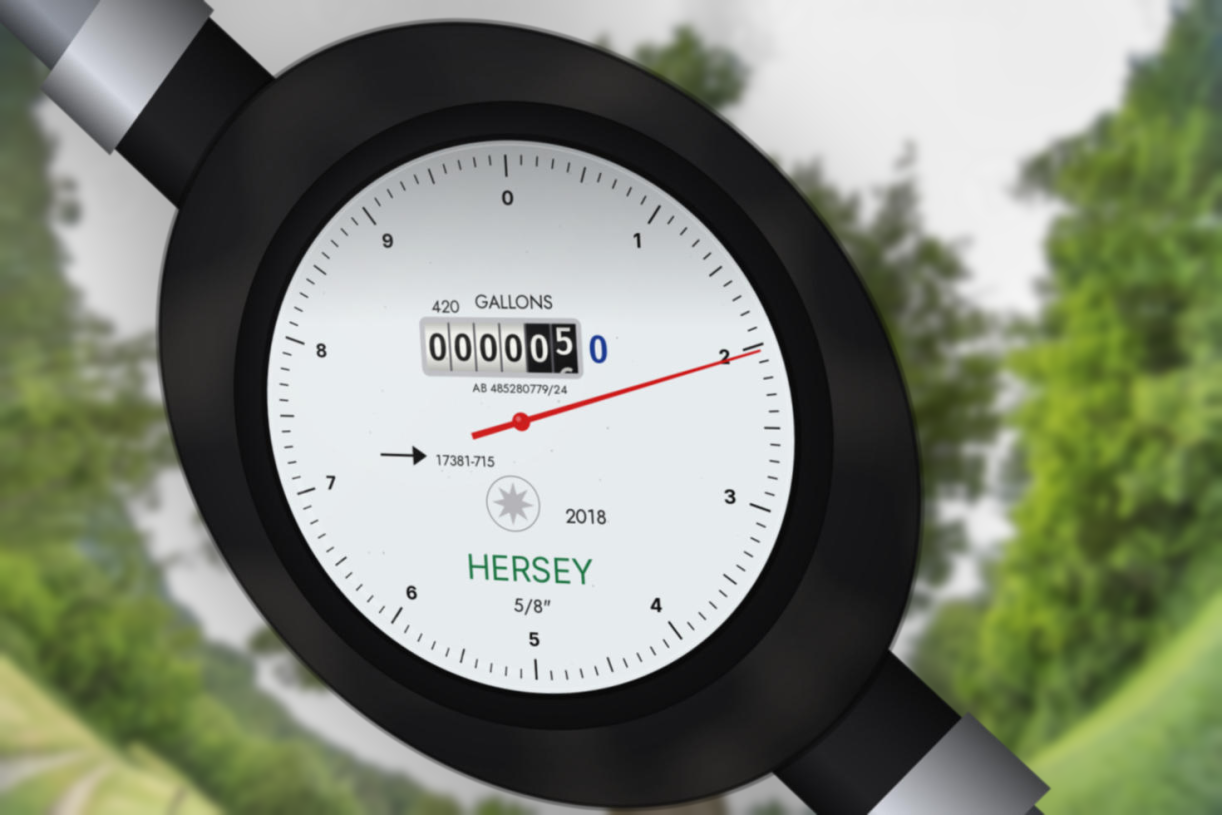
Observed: 52.0 gal
